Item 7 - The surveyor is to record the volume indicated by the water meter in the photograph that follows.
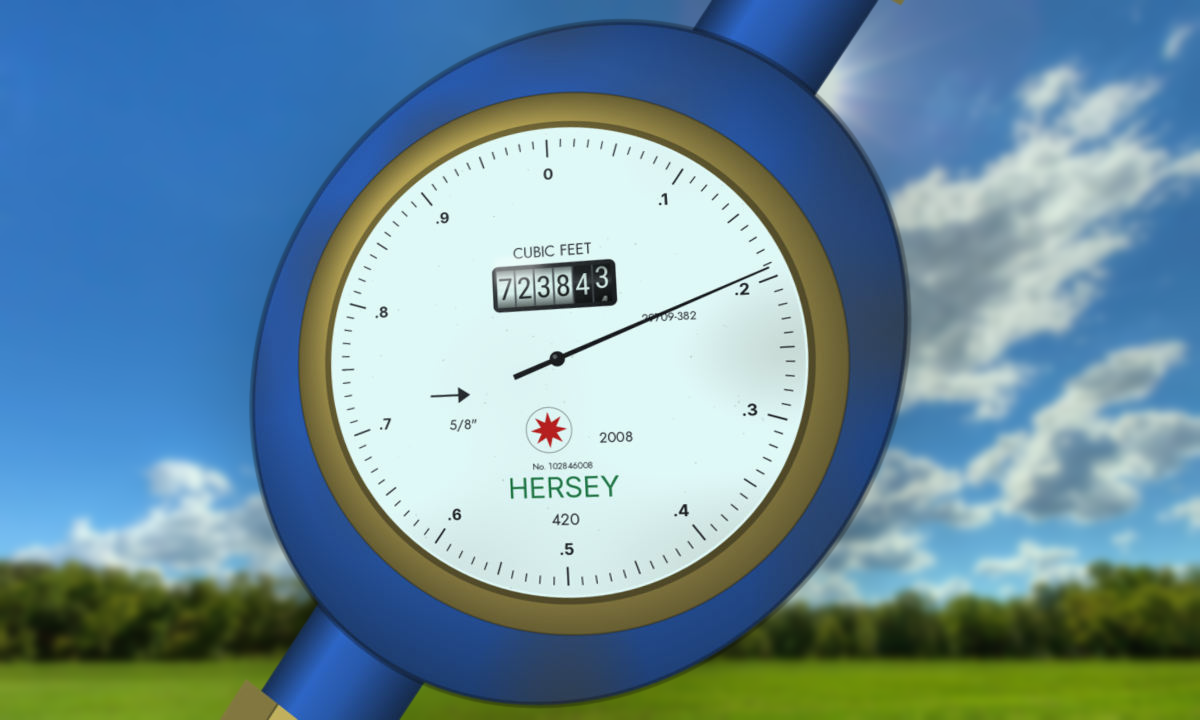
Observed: 723843.19 ft³
